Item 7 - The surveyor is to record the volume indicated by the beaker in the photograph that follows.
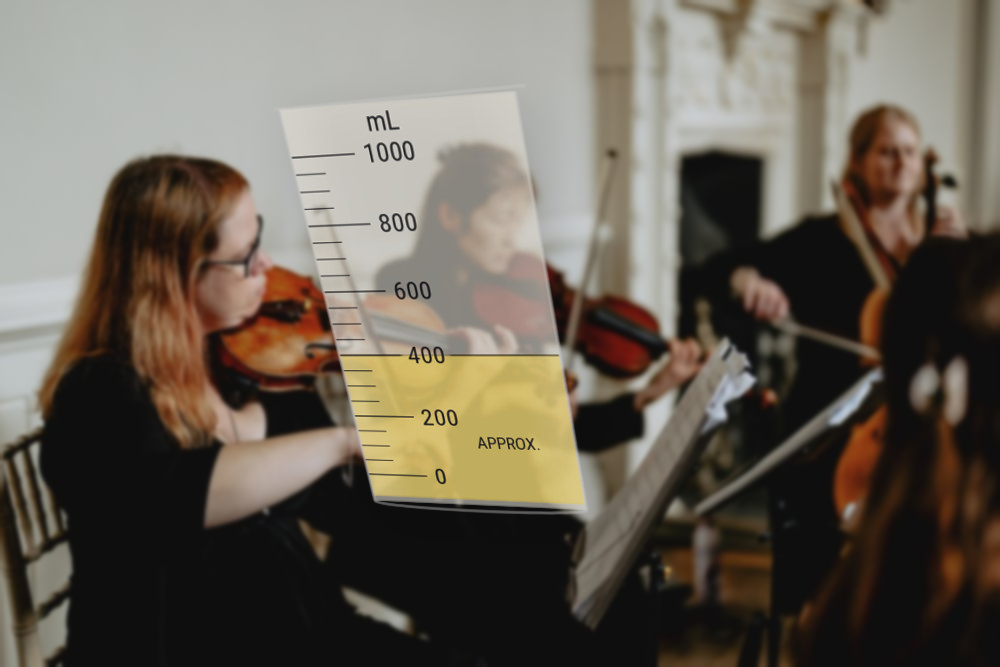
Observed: 400 mL
